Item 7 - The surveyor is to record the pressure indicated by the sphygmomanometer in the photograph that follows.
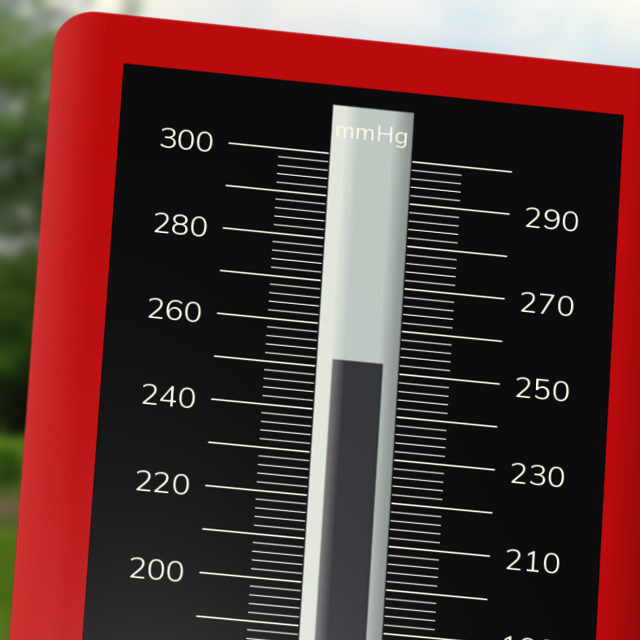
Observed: 252 mmHg
